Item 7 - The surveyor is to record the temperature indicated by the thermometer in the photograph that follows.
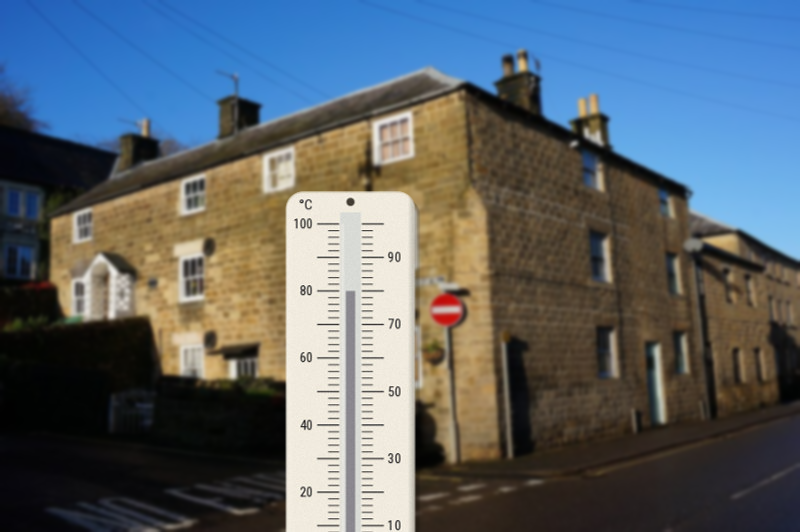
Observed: 80 °C
